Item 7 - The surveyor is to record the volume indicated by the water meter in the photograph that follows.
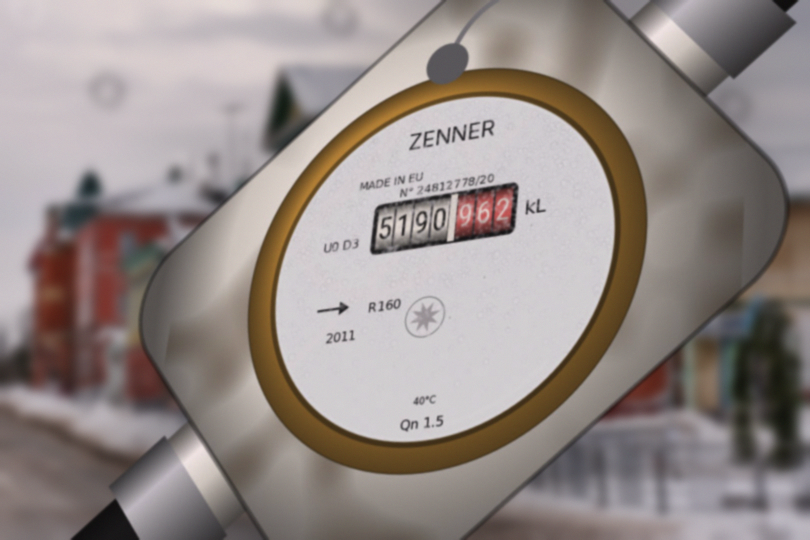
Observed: 5190.962 kL
